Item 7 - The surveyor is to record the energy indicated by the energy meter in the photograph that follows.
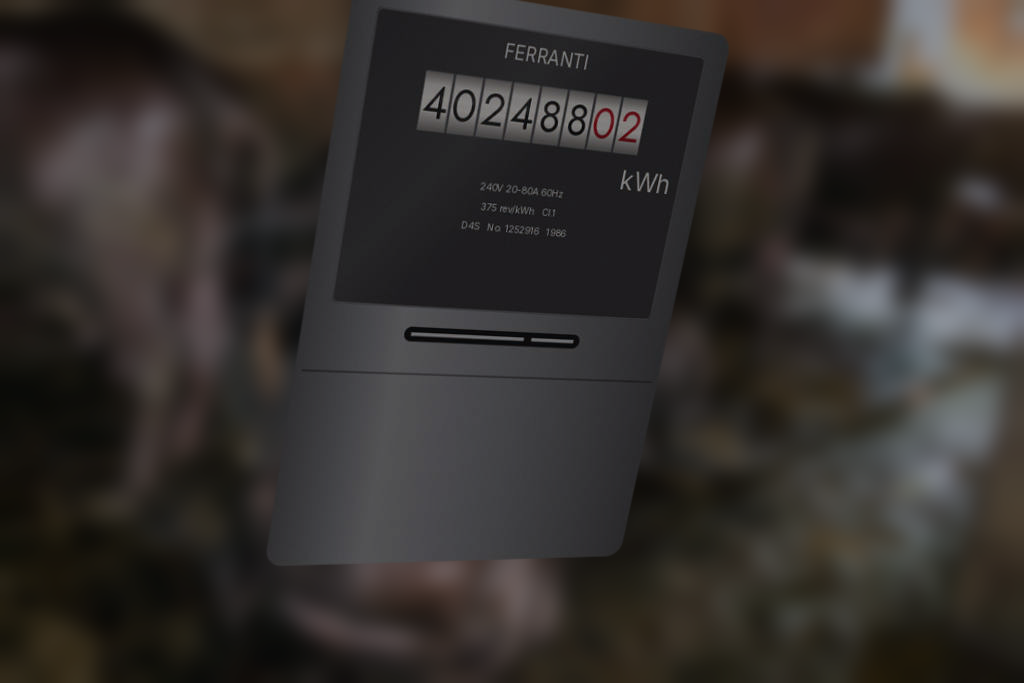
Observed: 402488.02 kWh
